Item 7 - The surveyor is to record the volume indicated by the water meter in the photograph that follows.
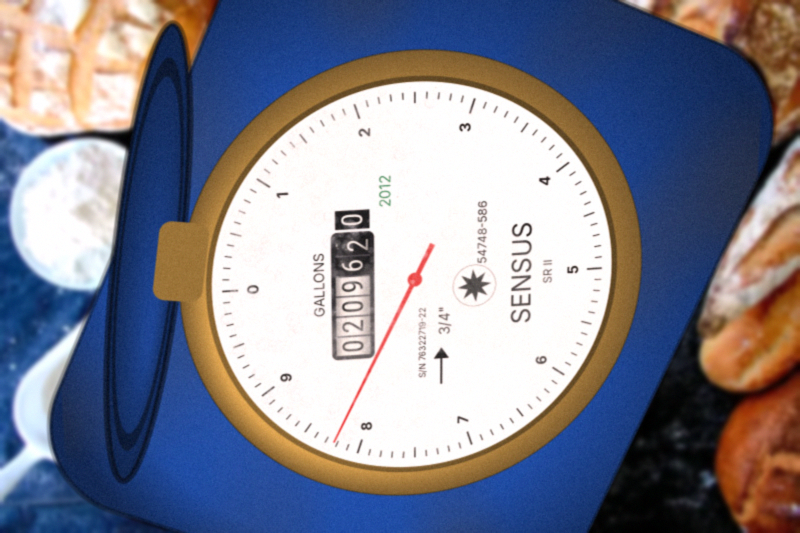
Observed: 209618.2 gal
